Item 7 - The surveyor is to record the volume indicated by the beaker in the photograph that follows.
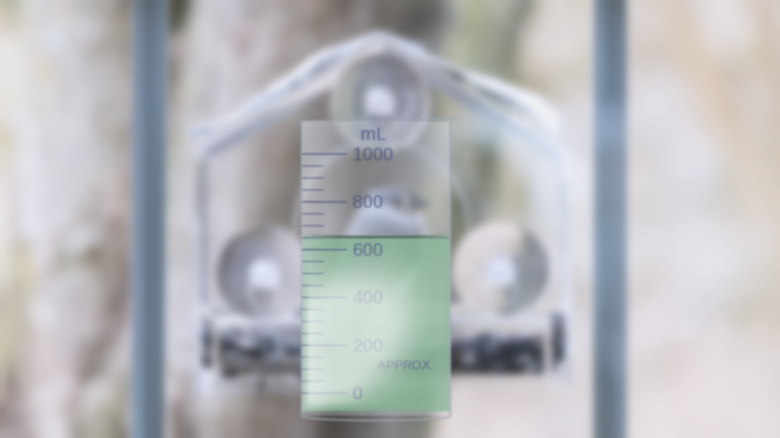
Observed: 650 mL
